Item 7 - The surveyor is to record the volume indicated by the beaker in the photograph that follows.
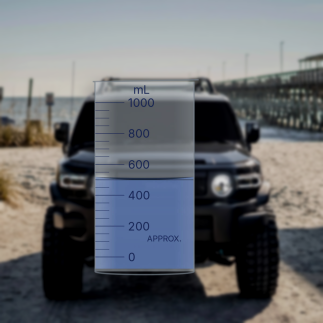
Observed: 500 mL
